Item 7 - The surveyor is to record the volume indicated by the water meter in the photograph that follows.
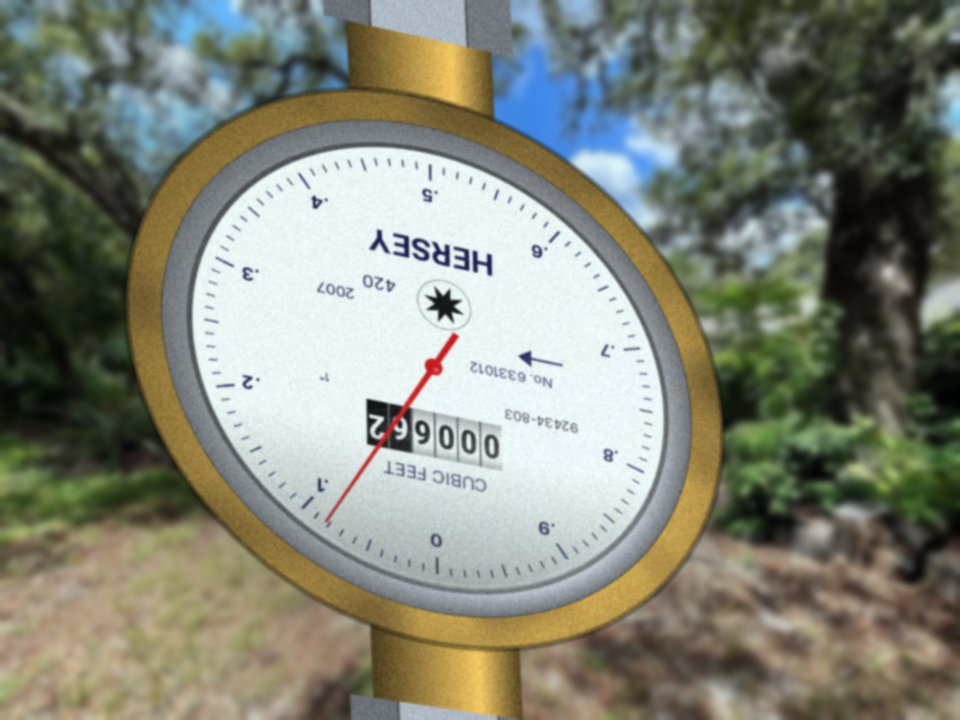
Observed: 662.08 ft³
